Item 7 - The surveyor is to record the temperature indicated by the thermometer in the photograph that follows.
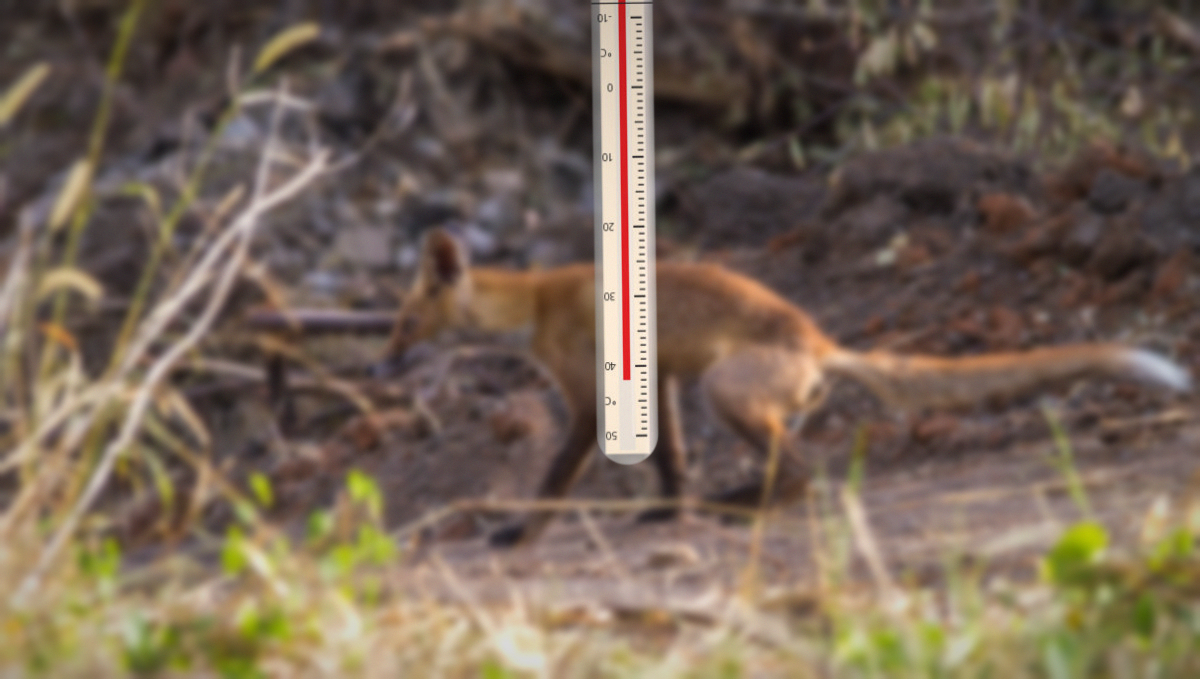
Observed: 42 °C
